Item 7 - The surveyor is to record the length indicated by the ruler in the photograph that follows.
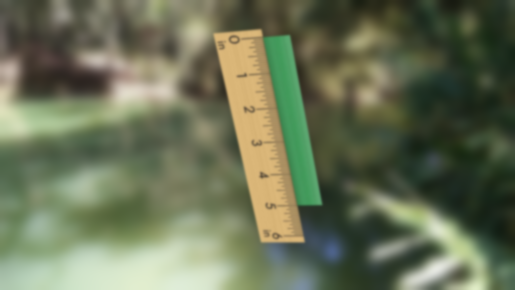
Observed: 5 in
